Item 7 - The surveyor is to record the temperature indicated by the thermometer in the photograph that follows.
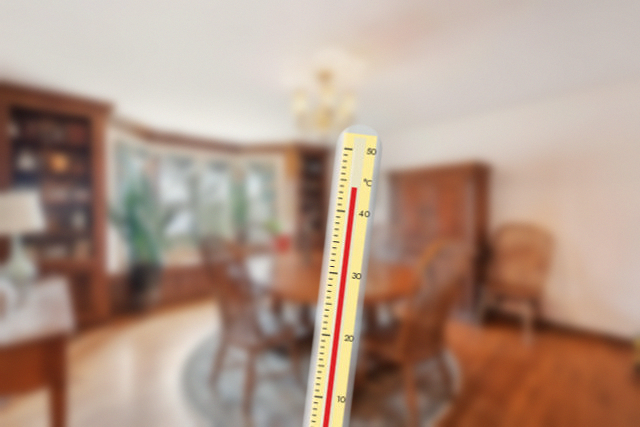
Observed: 44 °C
